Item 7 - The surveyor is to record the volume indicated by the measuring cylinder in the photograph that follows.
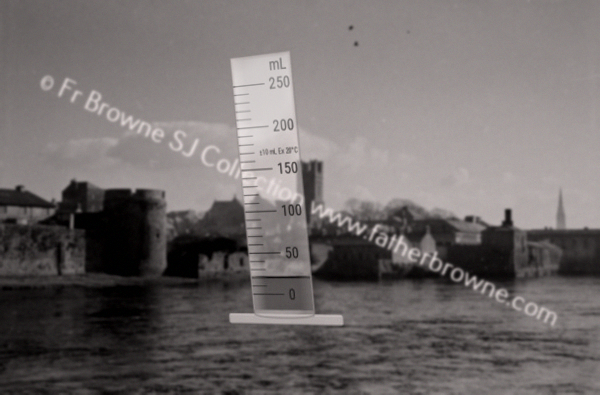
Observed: 20 mL
